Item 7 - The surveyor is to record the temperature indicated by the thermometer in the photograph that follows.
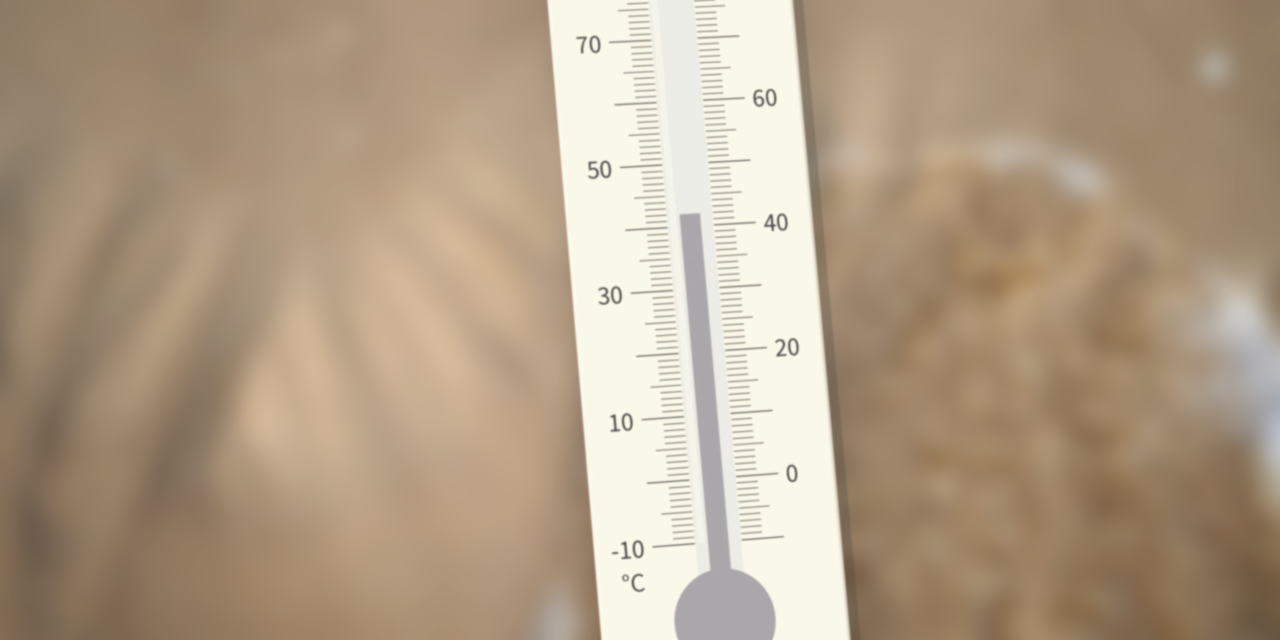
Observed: 42 °C
